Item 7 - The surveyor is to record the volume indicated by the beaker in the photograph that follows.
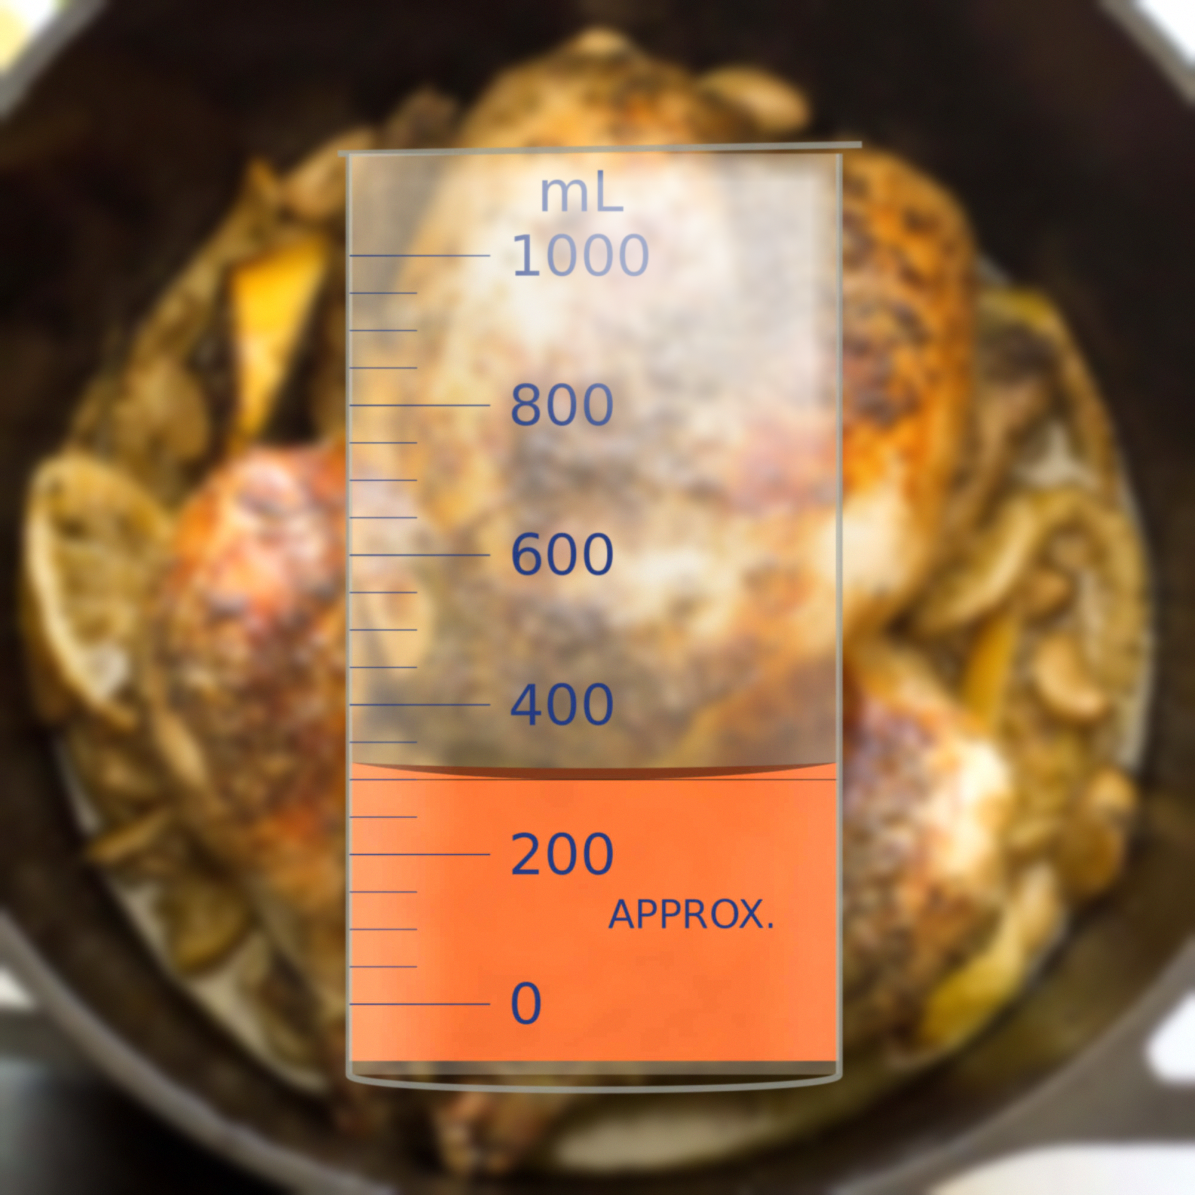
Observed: 300 mL
